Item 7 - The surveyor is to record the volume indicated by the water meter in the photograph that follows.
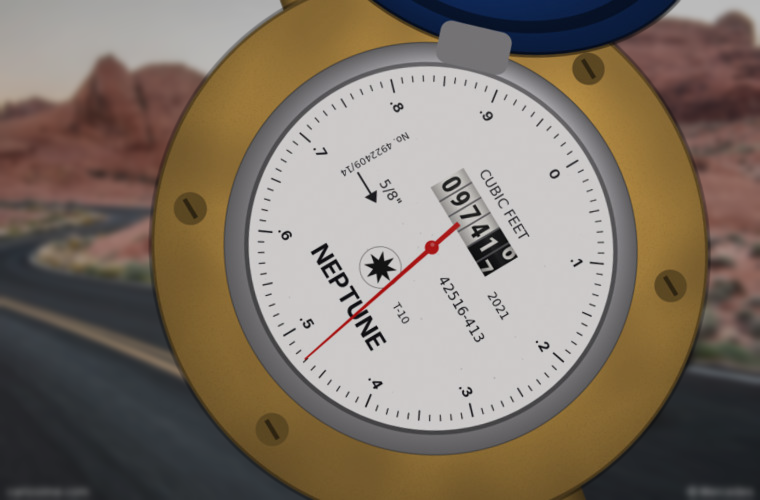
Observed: 97416.47 ft³
